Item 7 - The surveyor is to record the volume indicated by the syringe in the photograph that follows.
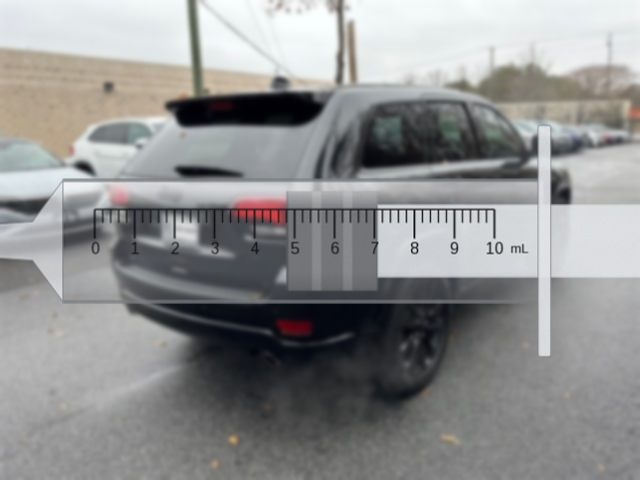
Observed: 4.8 mL
